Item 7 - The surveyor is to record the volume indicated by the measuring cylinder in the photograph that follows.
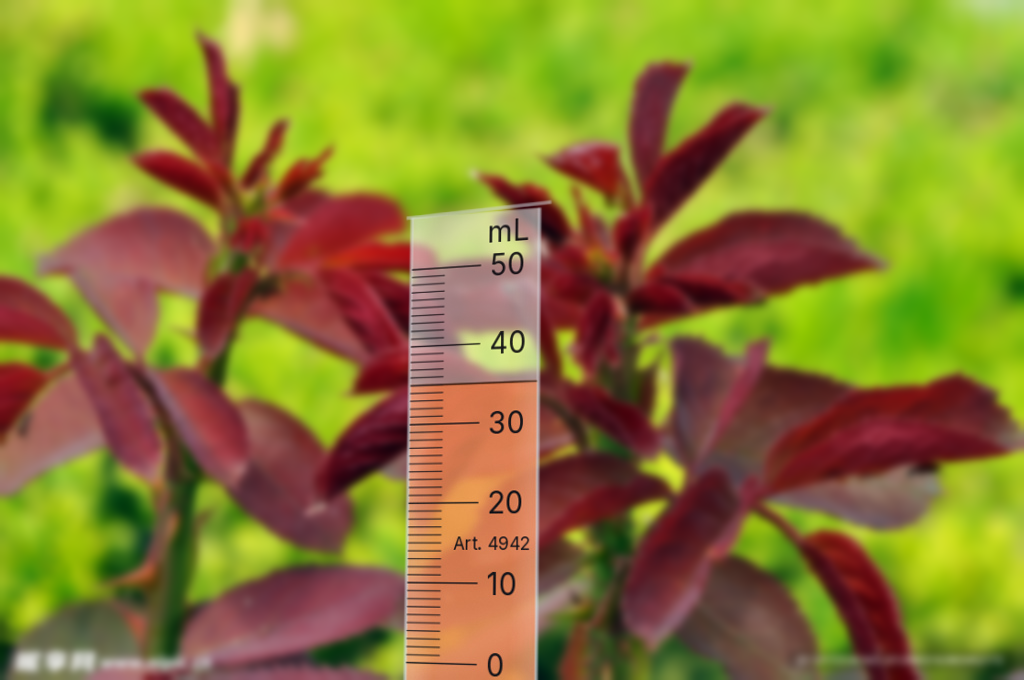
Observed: 35 mL
